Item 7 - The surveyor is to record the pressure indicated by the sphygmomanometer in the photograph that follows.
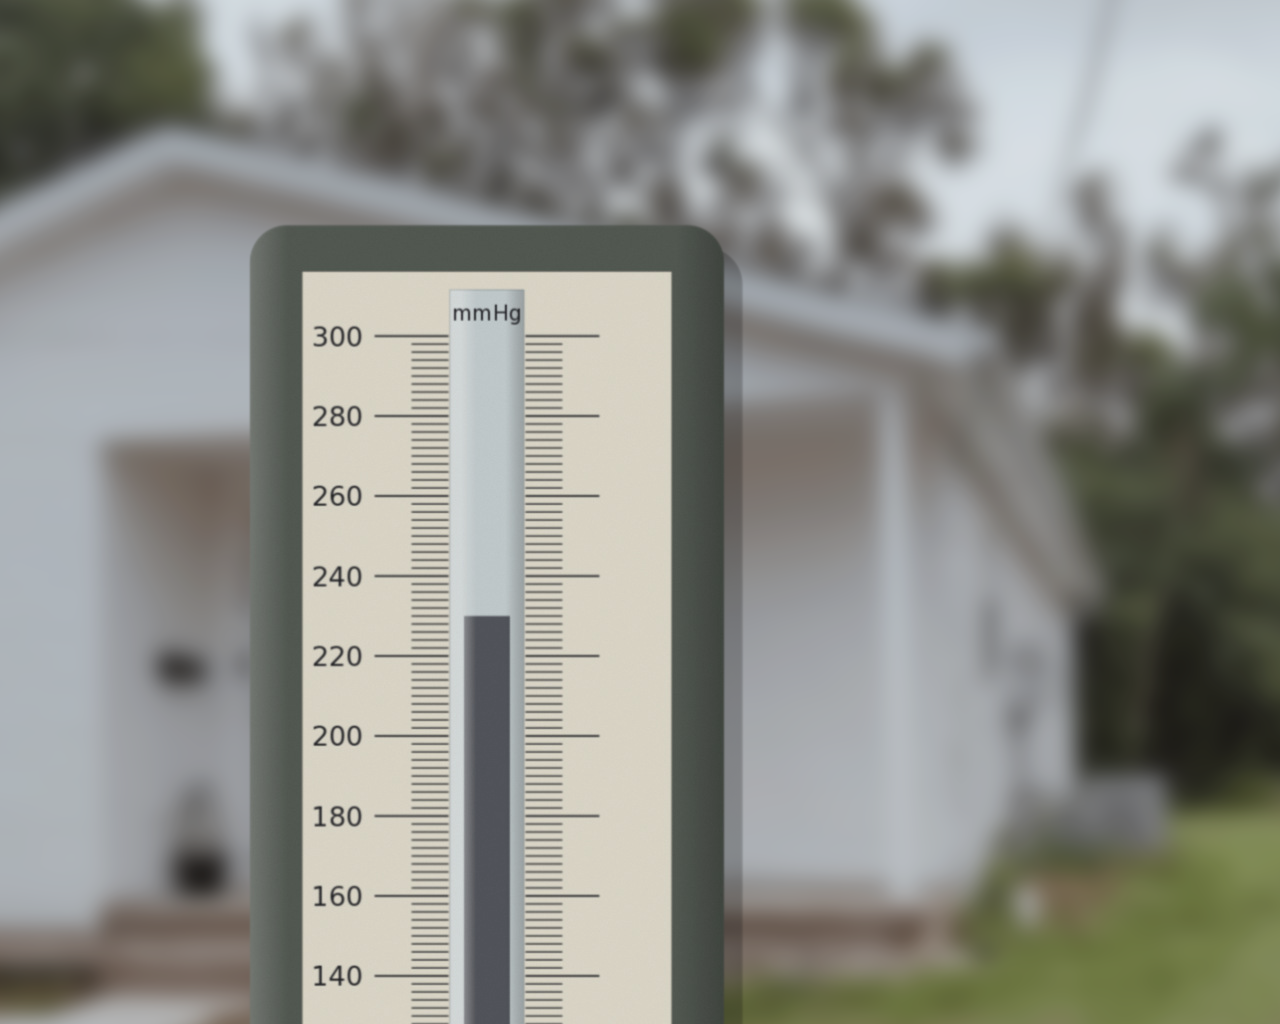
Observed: 230 mmHg
